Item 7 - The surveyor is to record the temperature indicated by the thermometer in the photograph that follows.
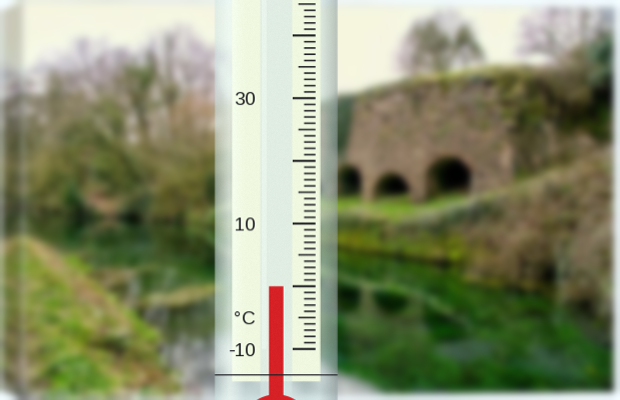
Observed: 0 °C
